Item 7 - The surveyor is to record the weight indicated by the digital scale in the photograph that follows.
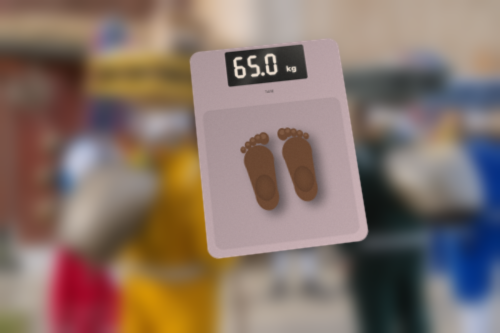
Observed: 65.0 kg
